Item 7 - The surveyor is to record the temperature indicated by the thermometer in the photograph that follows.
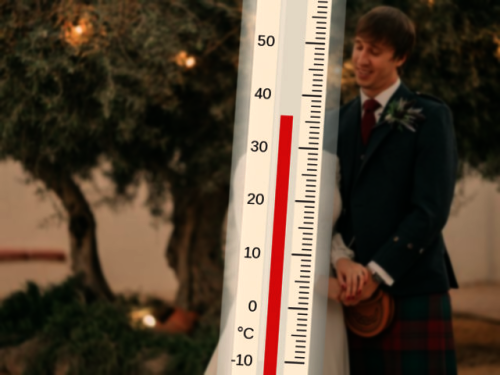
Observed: 36 °C
